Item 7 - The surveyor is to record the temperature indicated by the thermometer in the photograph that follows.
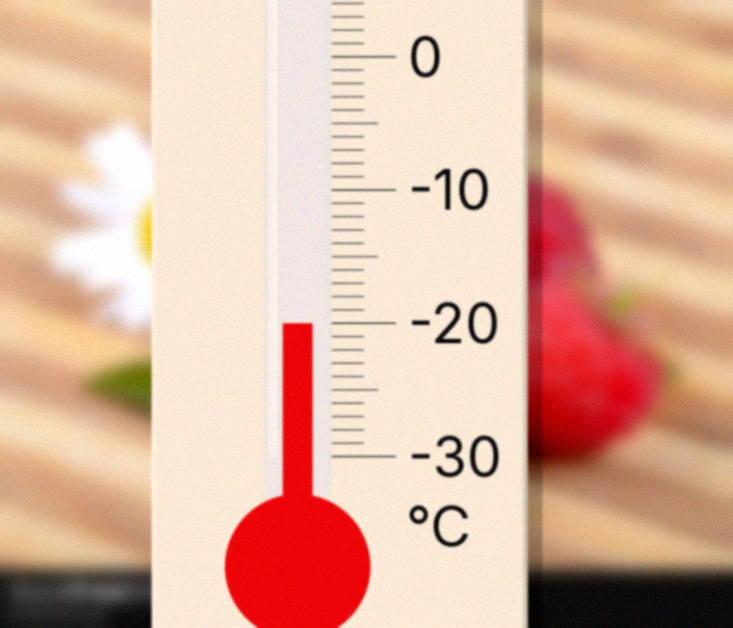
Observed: -20 °C
